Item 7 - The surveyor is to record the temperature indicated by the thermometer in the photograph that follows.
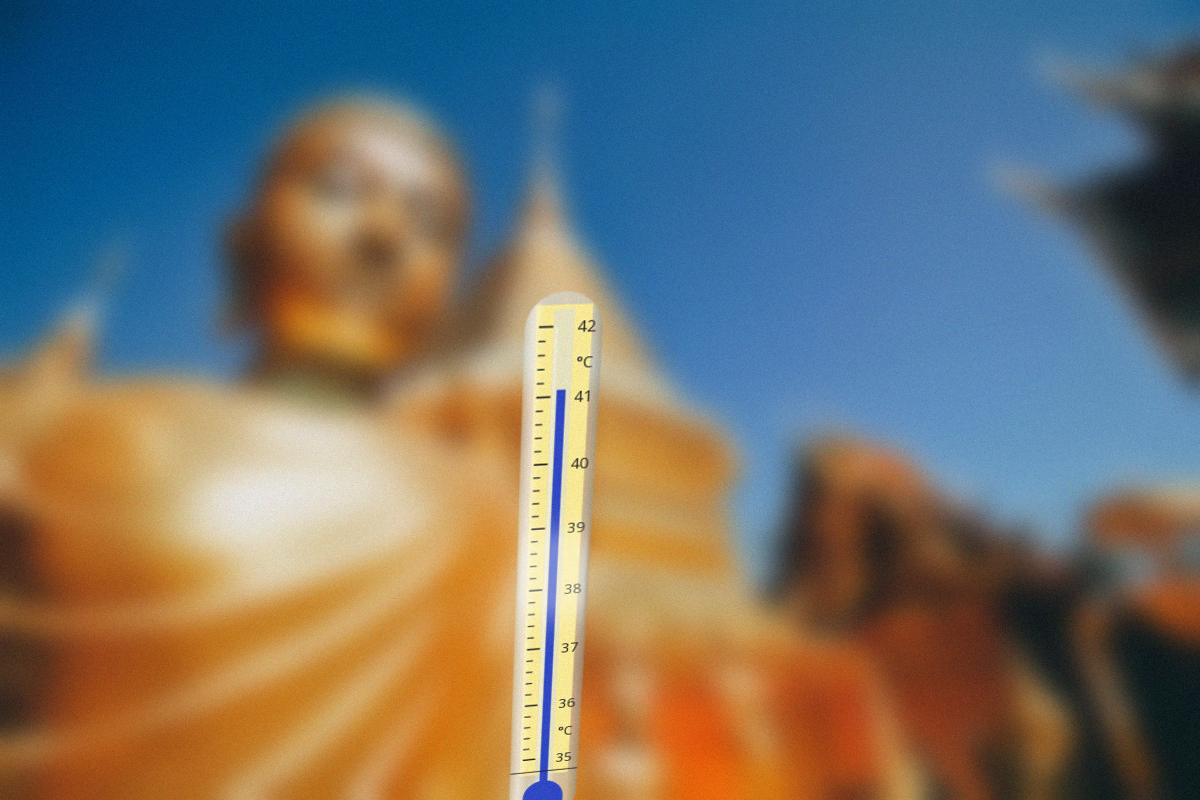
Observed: 41.1 °C
